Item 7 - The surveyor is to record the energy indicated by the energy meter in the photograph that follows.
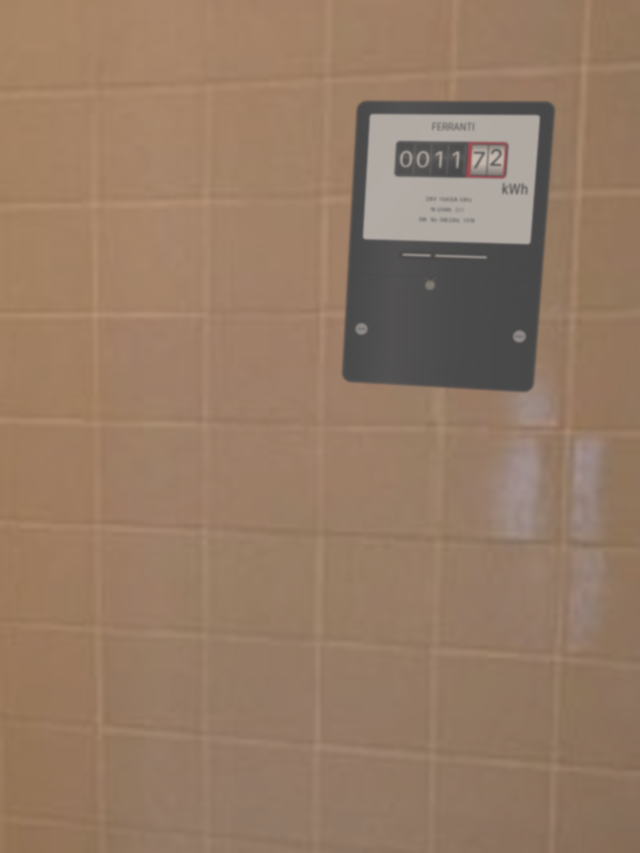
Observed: 11.72 kWh
